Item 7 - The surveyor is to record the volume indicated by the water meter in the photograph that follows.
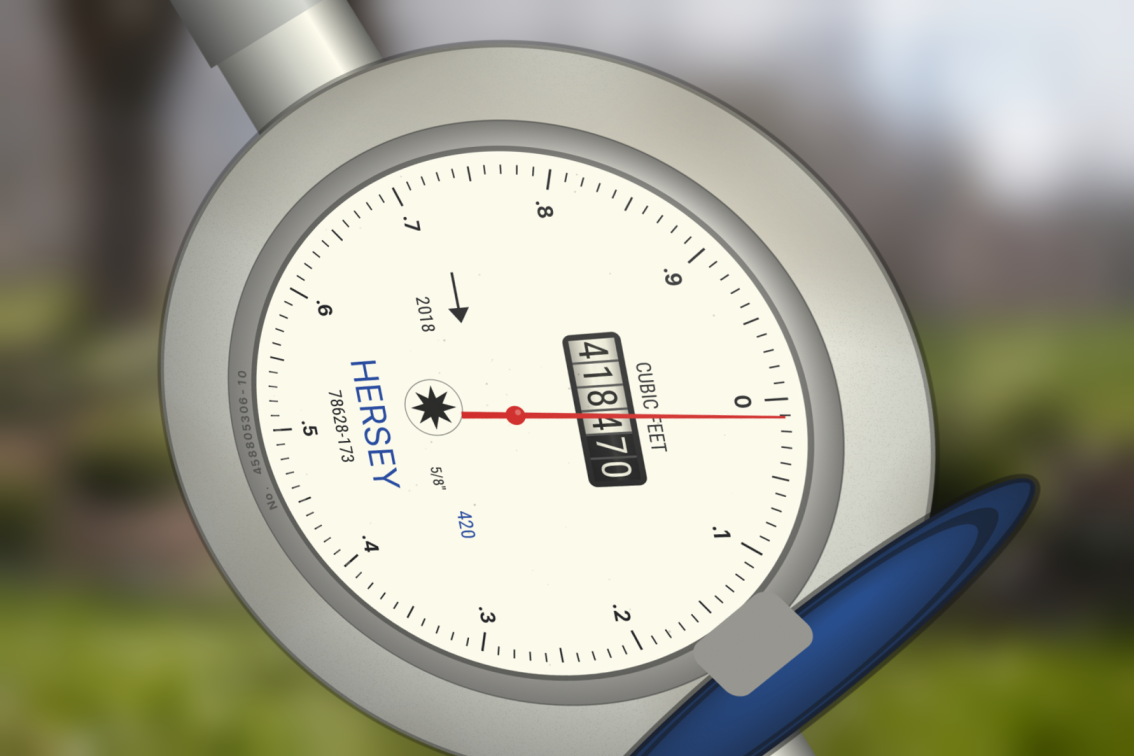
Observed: 418470.01 ft³
